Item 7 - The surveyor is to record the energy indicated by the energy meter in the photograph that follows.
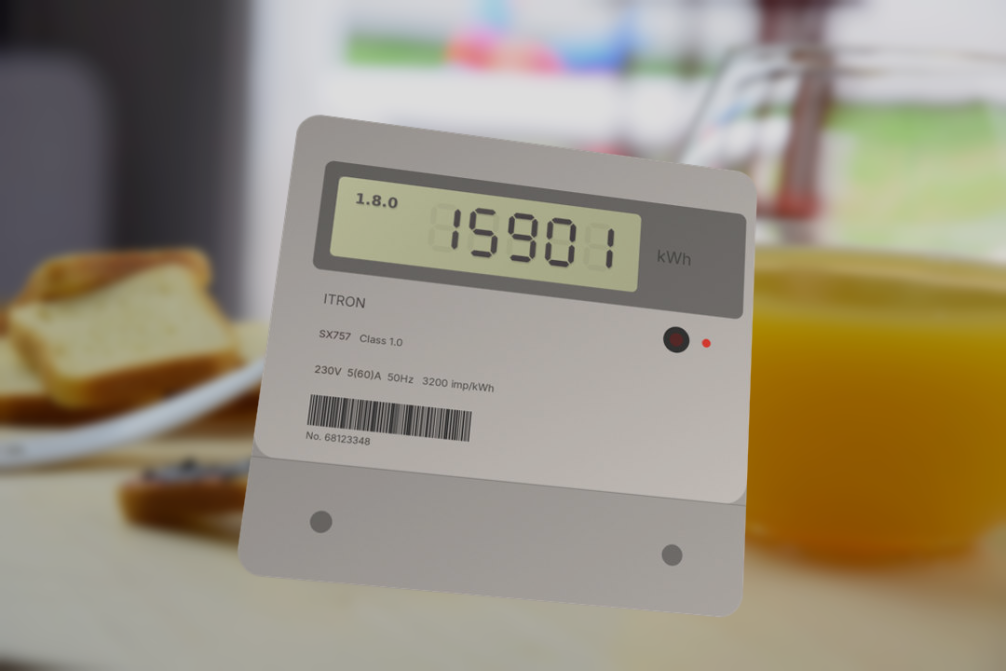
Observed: 15901 kWh
